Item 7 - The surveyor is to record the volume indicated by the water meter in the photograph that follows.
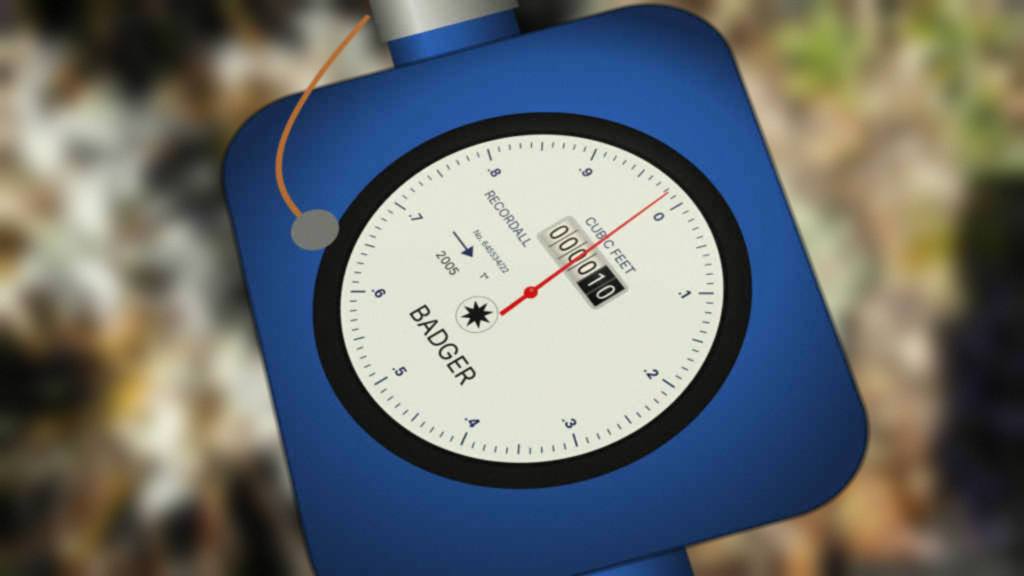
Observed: 9.98 ft³
